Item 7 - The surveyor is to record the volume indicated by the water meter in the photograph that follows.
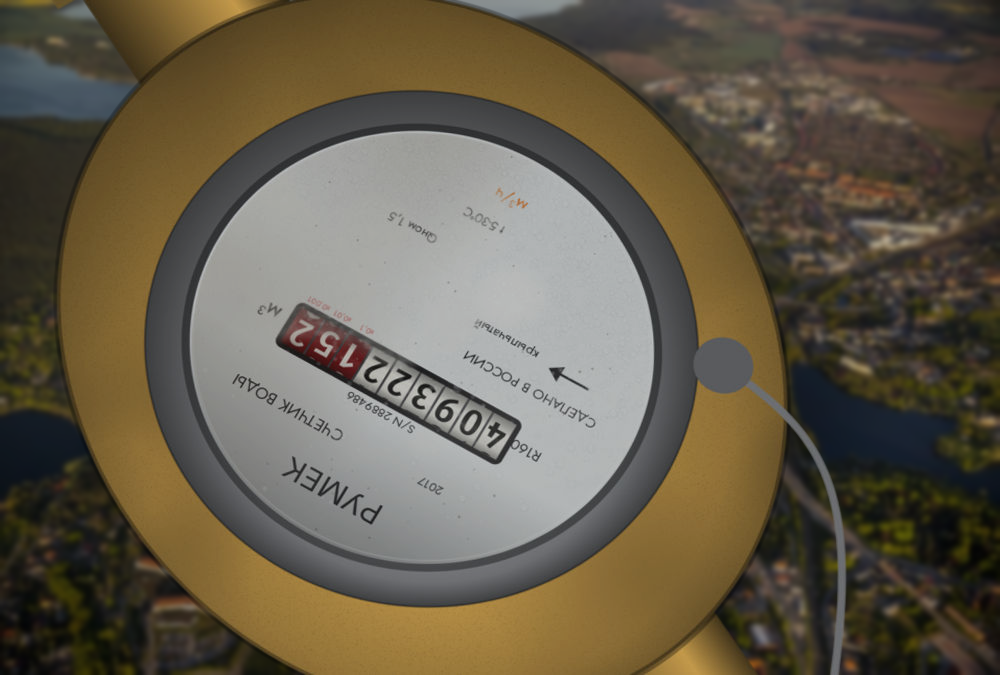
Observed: 409322.152 m³
